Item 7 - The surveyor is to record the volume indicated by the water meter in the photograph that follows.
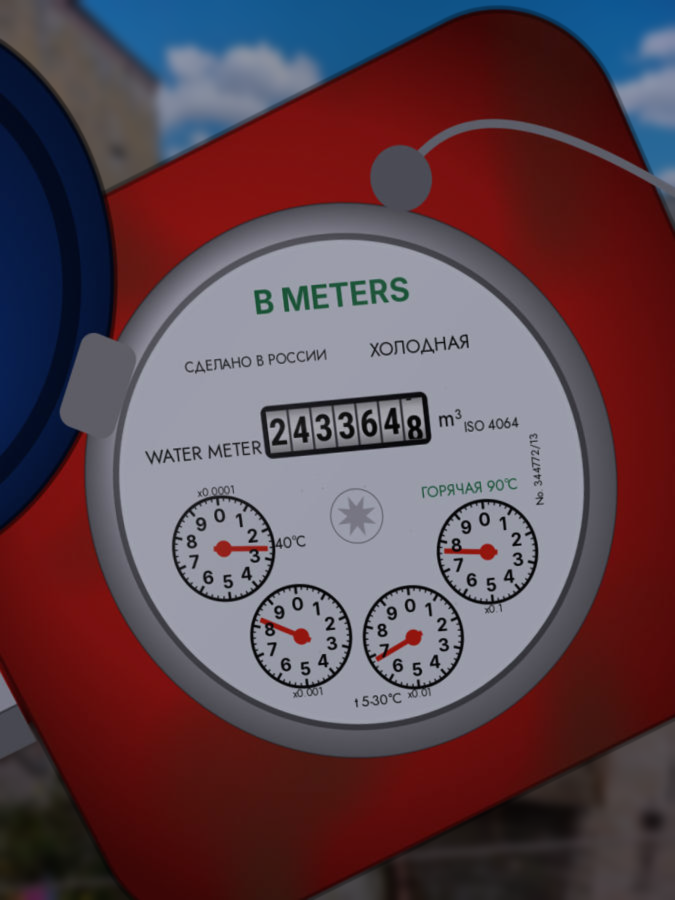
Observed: 2433647.7682 m³
